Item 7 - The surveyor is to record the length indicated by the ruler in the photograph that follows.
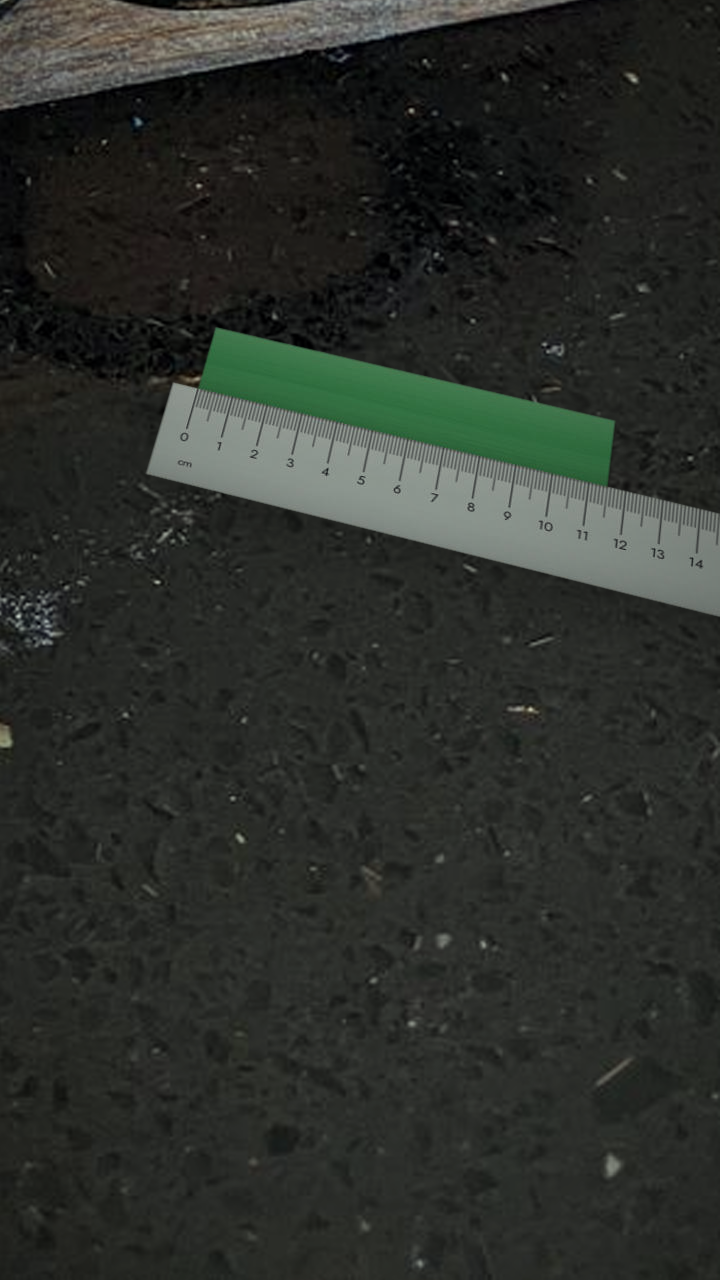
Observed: 11.5 cm
